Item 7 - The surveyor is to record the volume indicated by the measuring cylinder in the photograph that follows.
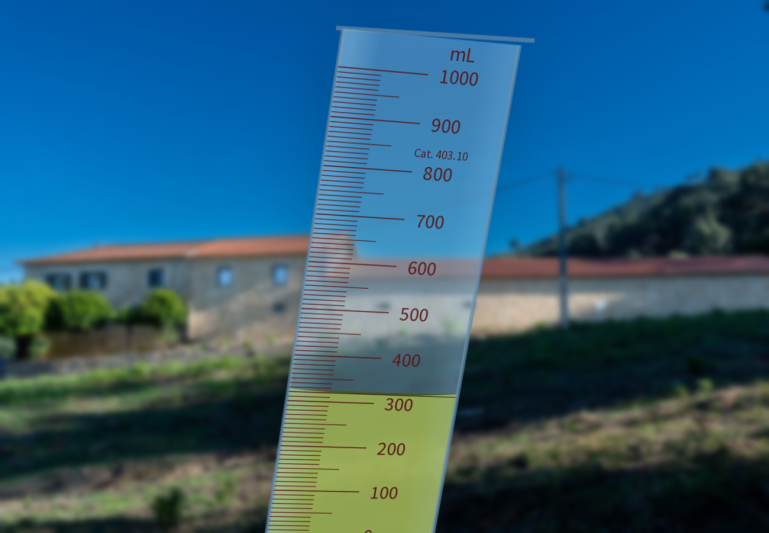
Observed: 320 mL
